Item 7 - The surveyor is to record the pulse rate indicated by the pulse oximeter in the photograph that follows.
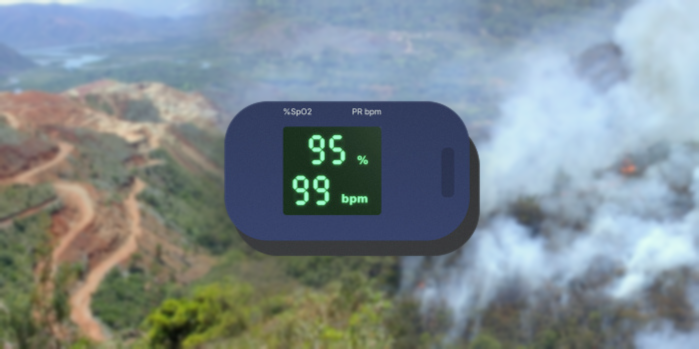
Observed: 99 bpm
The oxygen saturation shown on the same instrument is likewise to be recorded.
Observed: 95 %
